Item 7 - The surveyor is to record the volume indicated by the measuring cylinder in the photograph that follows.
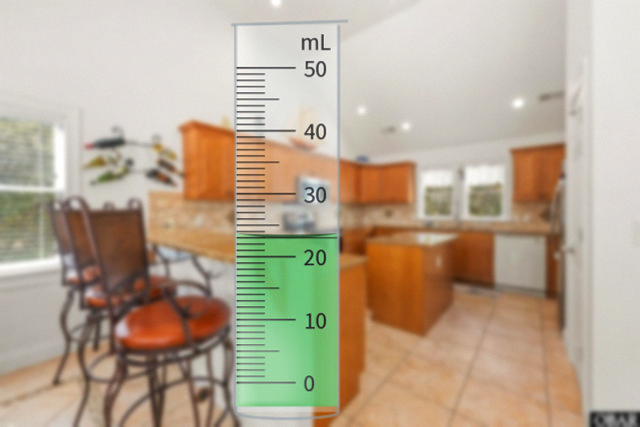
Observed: 23 mL
